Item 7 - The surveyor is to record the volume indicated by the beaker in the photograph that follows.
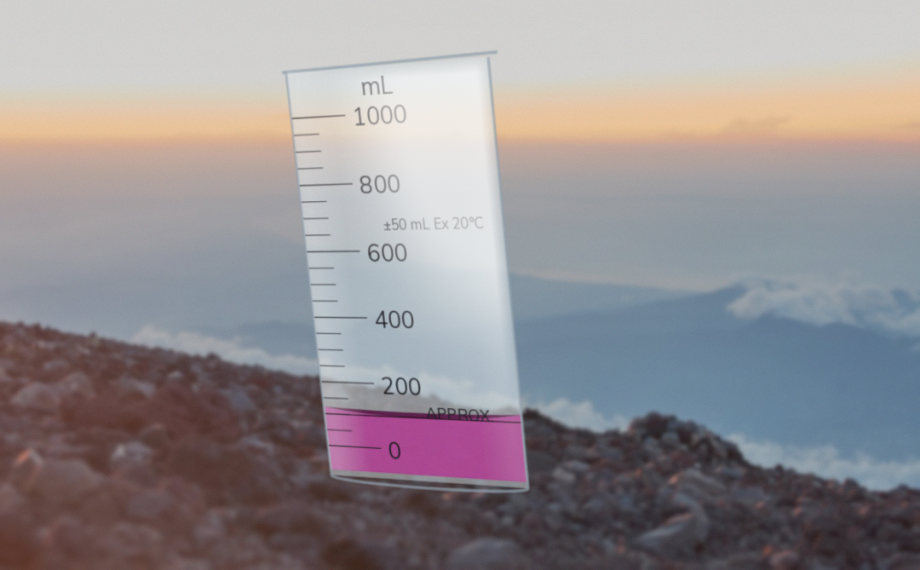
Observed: 100 mL
